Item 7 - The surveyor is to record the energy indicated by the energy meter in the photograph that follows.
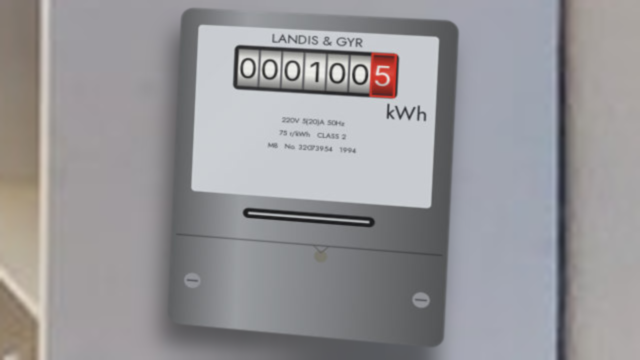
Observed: 100.5 kWh
